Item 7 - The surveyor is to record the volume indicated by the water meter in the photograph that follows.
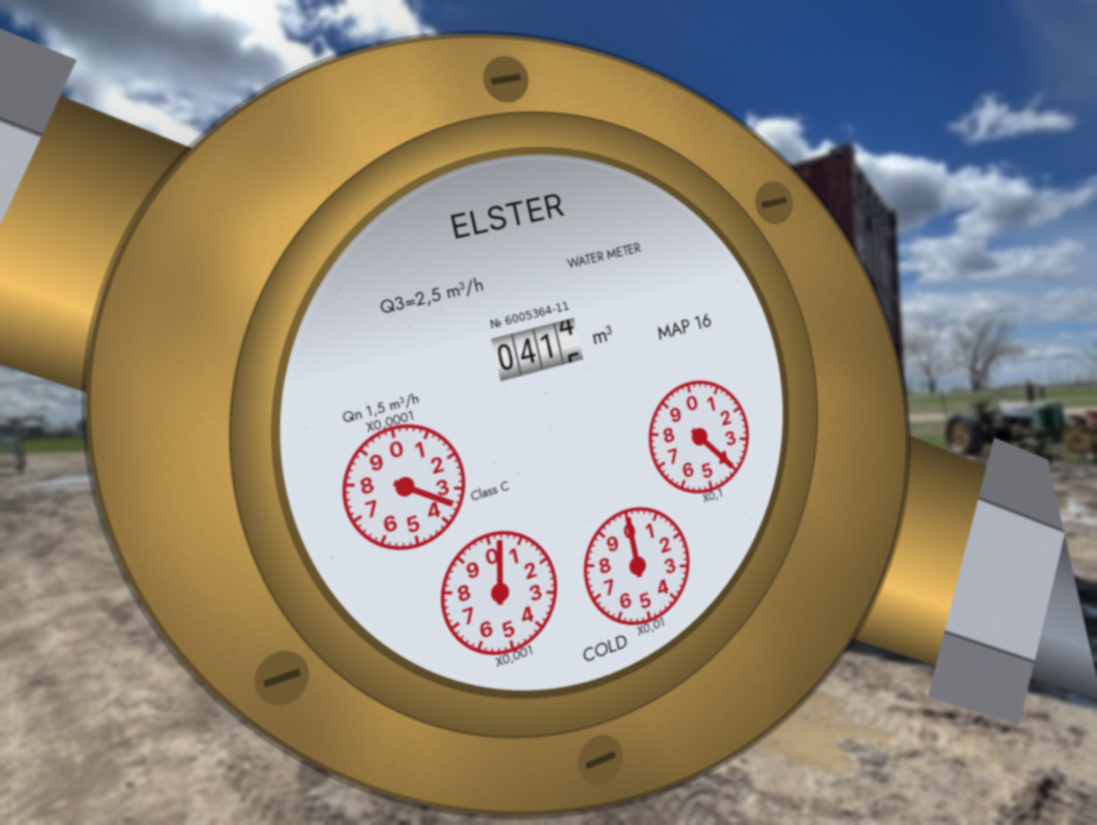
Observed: 414.4003 m³
